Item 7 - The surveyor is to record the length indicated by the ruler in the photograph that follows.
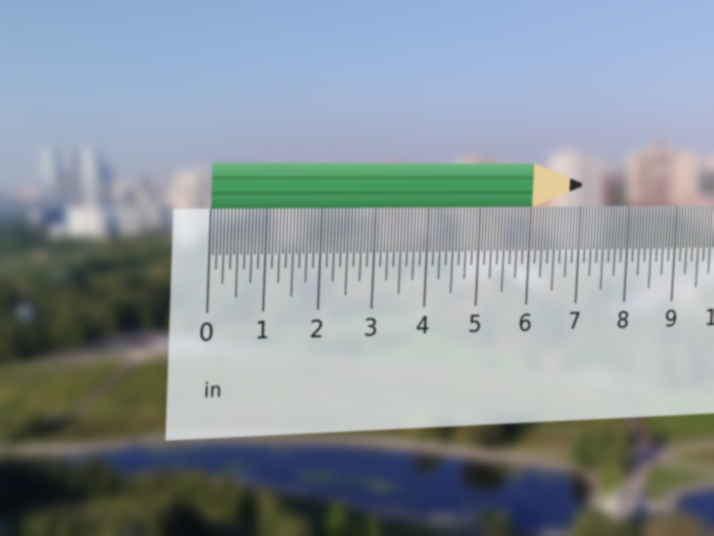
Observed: 7 in
